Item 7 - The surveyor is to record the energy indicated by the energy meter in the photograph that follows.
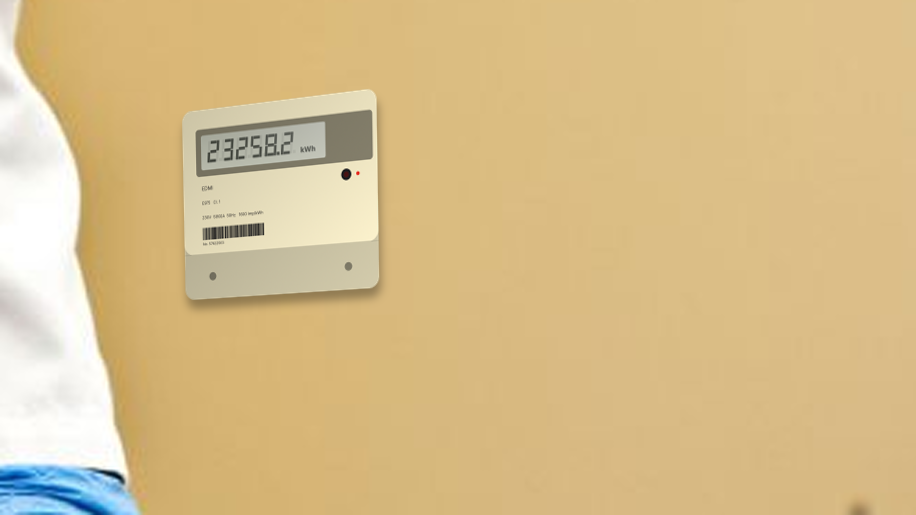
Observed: 23258.2 kWh
